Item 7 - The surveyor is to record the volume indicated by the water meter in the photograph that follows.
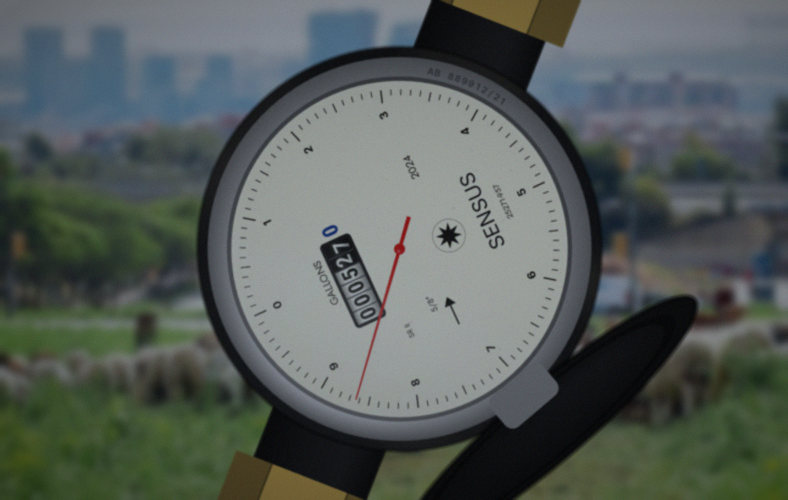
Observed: 5268.6 gal
